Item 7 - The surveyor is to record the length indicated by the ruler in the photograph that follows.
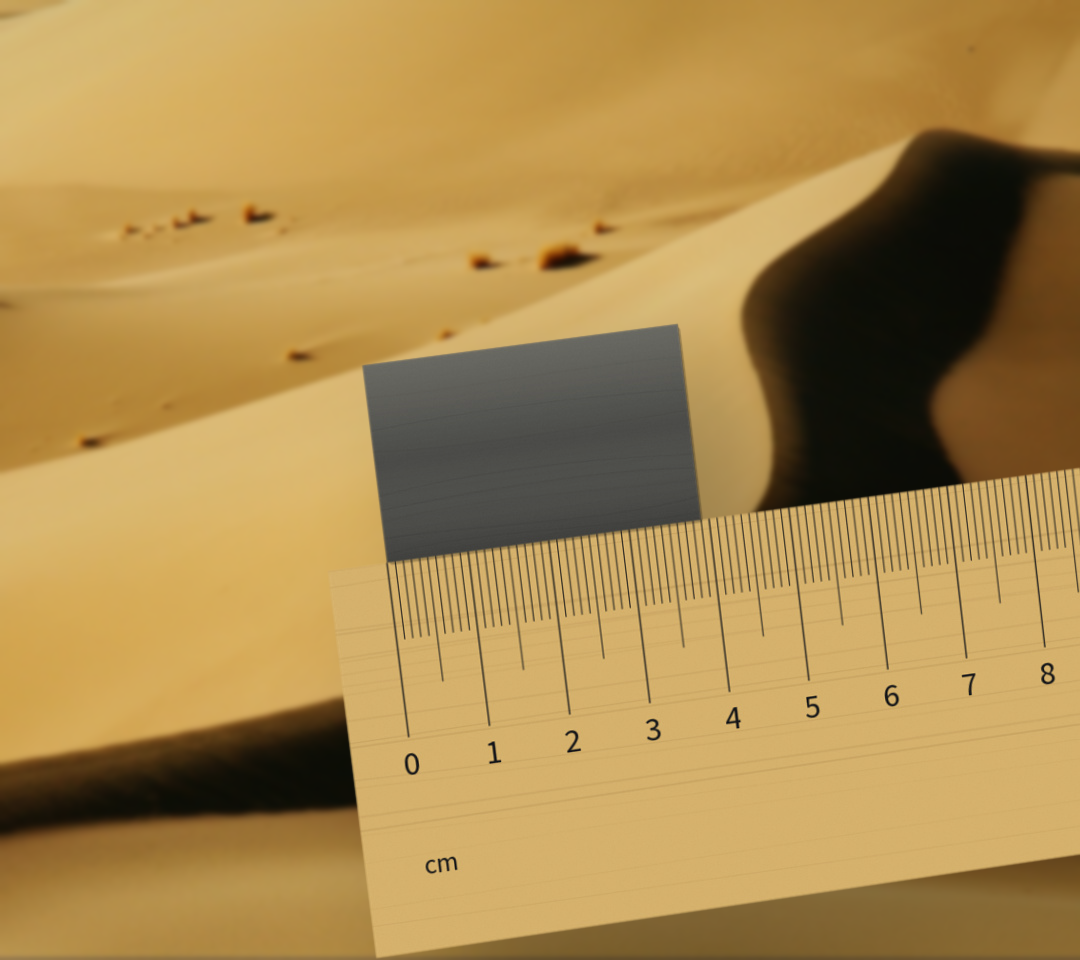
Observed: 3.9 cm
